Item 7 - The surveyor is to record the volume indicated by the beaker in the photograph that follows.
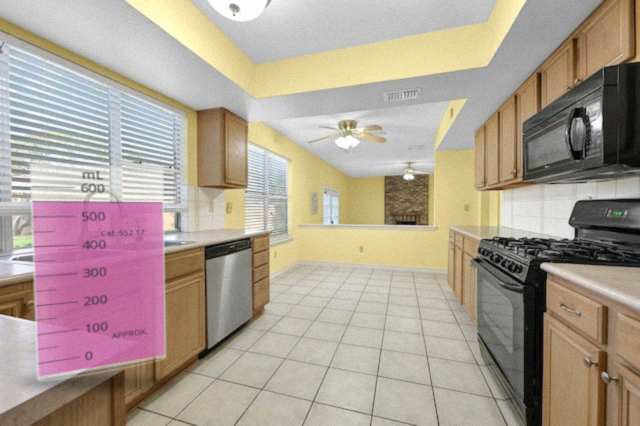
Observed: 550 mL
